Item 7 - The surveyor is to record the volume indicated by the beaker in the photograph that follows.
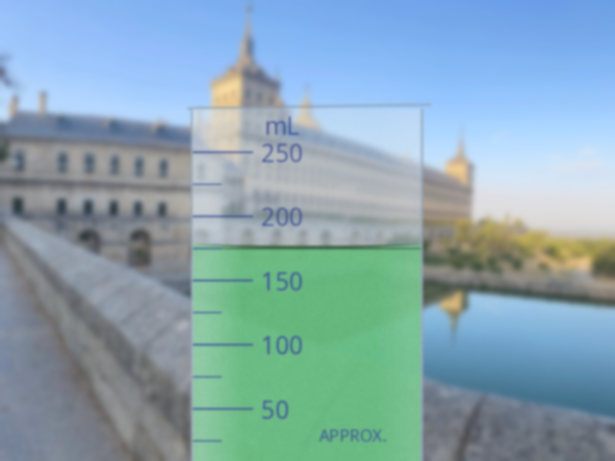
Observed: 175 mL
